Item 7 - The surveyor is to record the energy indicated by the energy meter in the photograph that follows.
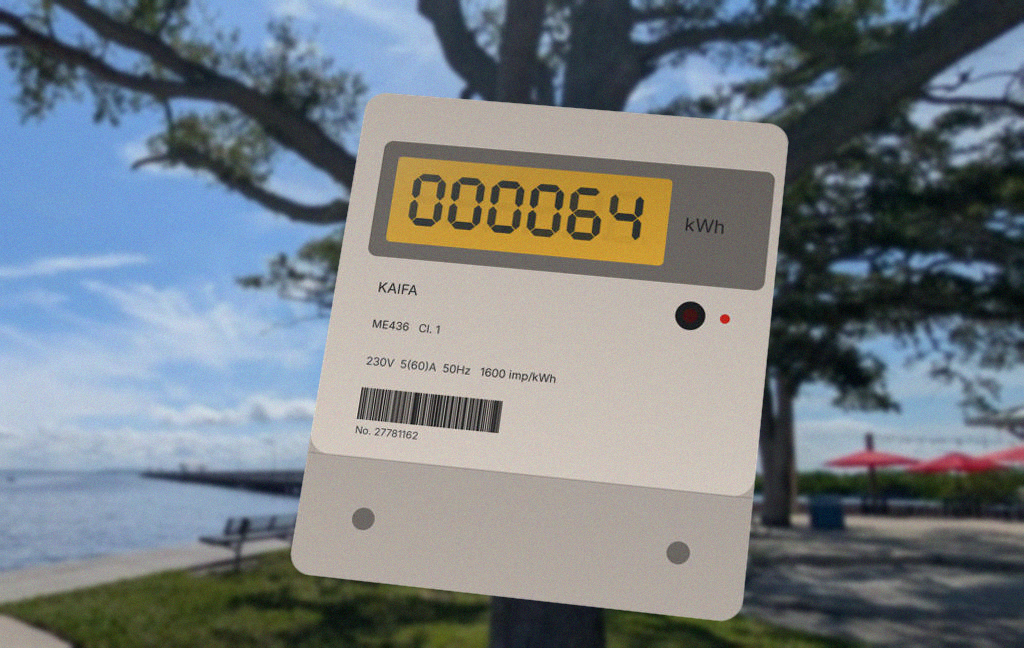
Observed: 64 kWh
